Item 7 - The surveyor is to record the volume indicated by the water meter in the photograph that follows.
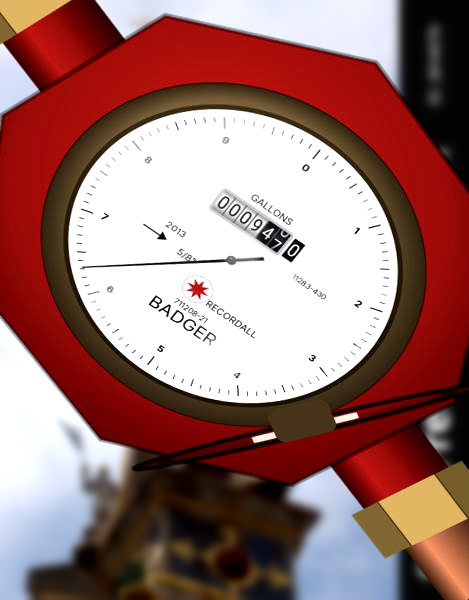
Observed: 9466.3 gal
